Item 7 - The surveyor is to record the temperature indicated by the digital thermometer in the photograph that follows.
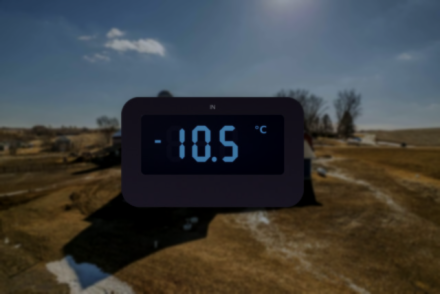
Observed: -10.5 °C
